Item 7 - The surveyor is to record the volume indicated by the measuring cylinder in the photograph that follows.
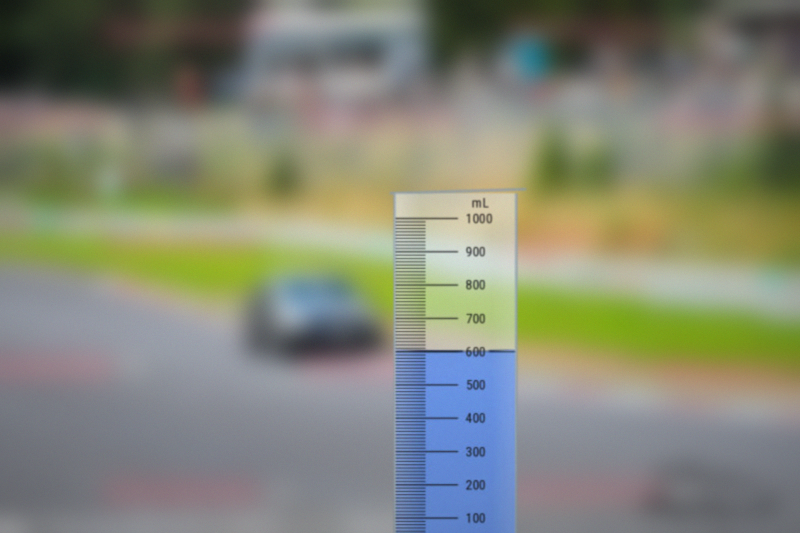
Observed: 600 mL
